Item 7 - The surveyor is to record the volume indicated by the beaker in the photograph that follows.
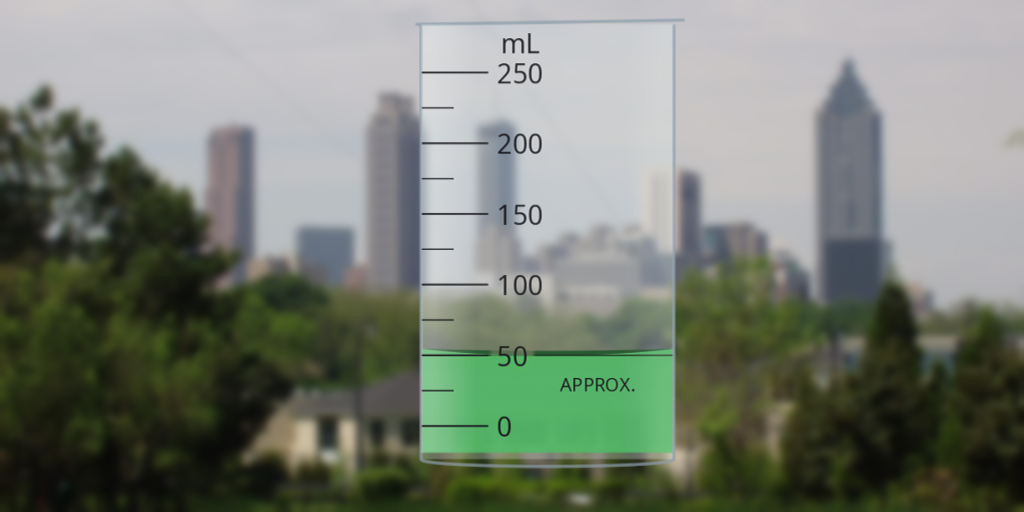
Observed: 50 mL
